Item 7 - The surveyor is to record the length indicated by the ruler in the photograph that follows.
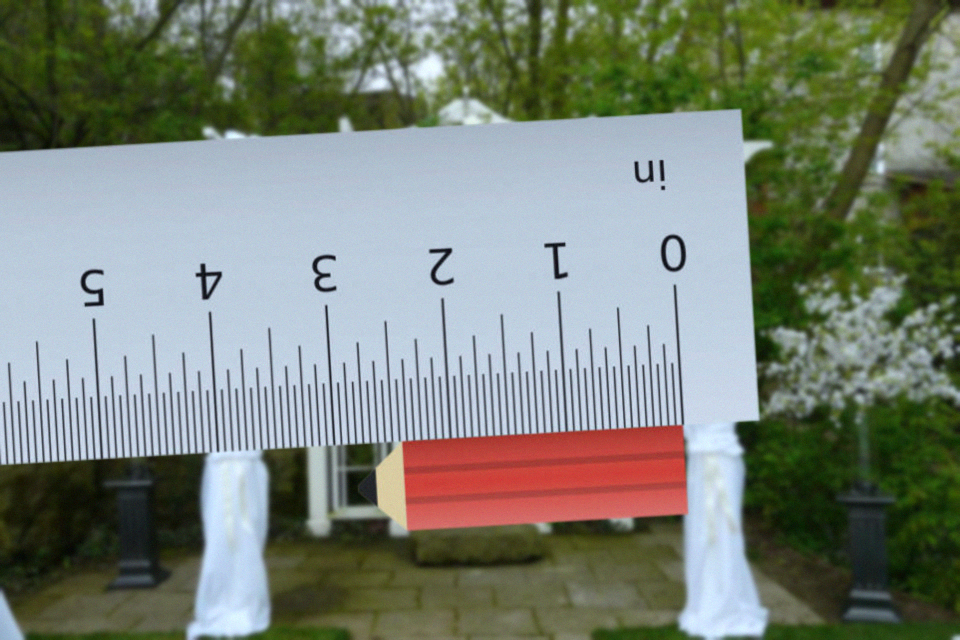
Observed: 2.8125 in
